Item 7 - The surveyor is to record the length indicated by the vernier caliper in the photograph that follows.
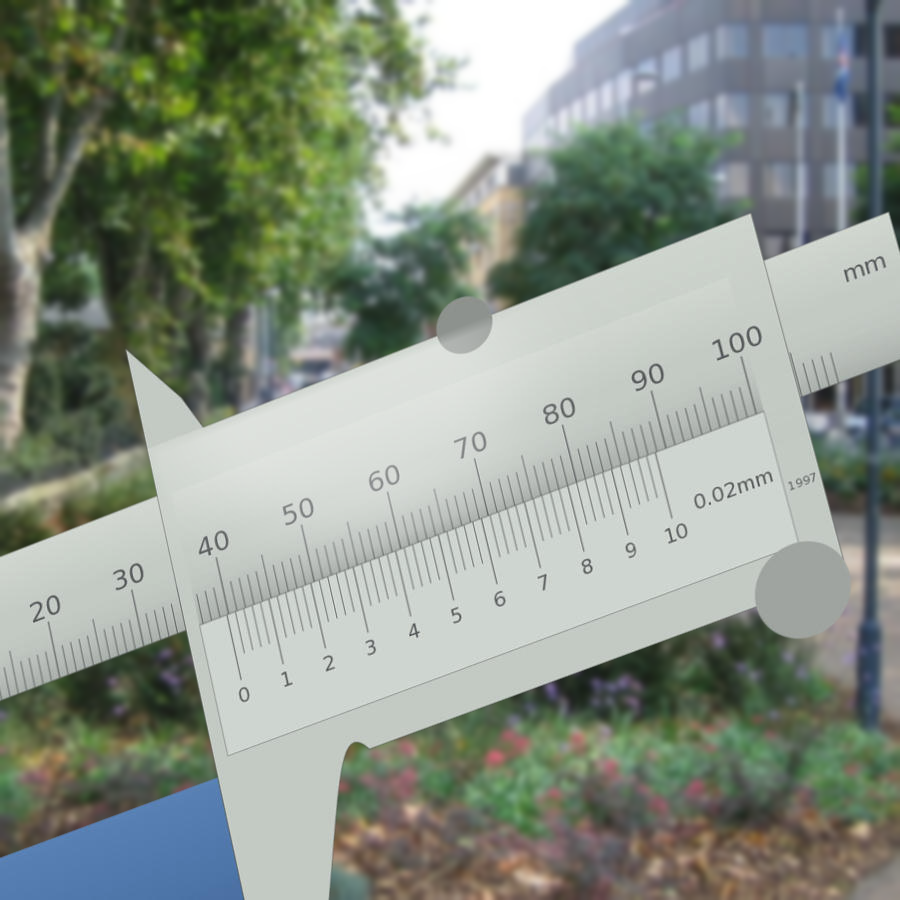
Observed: 39.8 mm
